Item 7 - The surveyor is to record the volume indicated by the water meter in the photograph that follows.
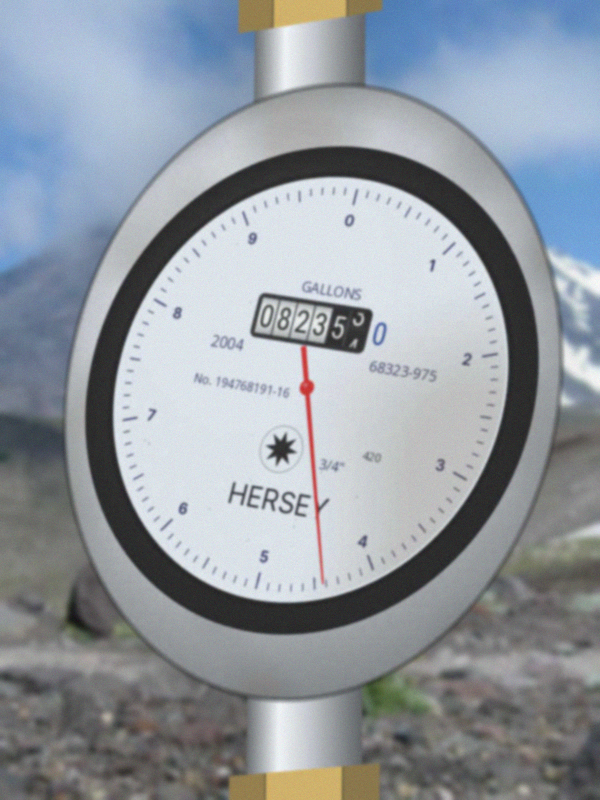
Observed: 823534.4 gal
